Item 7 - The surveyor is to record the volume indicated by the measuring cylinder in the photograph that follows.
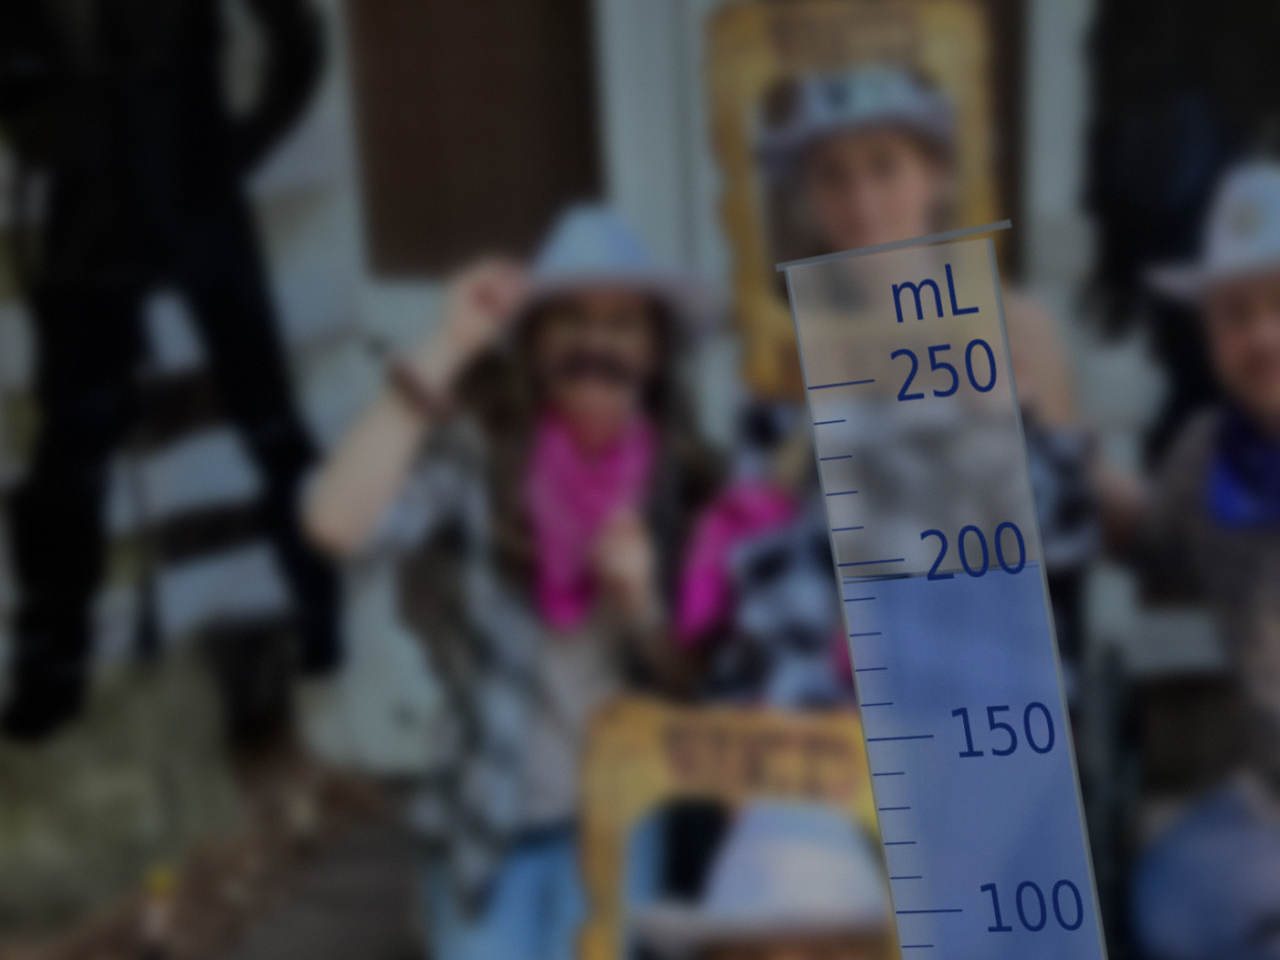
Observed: 195 mL
